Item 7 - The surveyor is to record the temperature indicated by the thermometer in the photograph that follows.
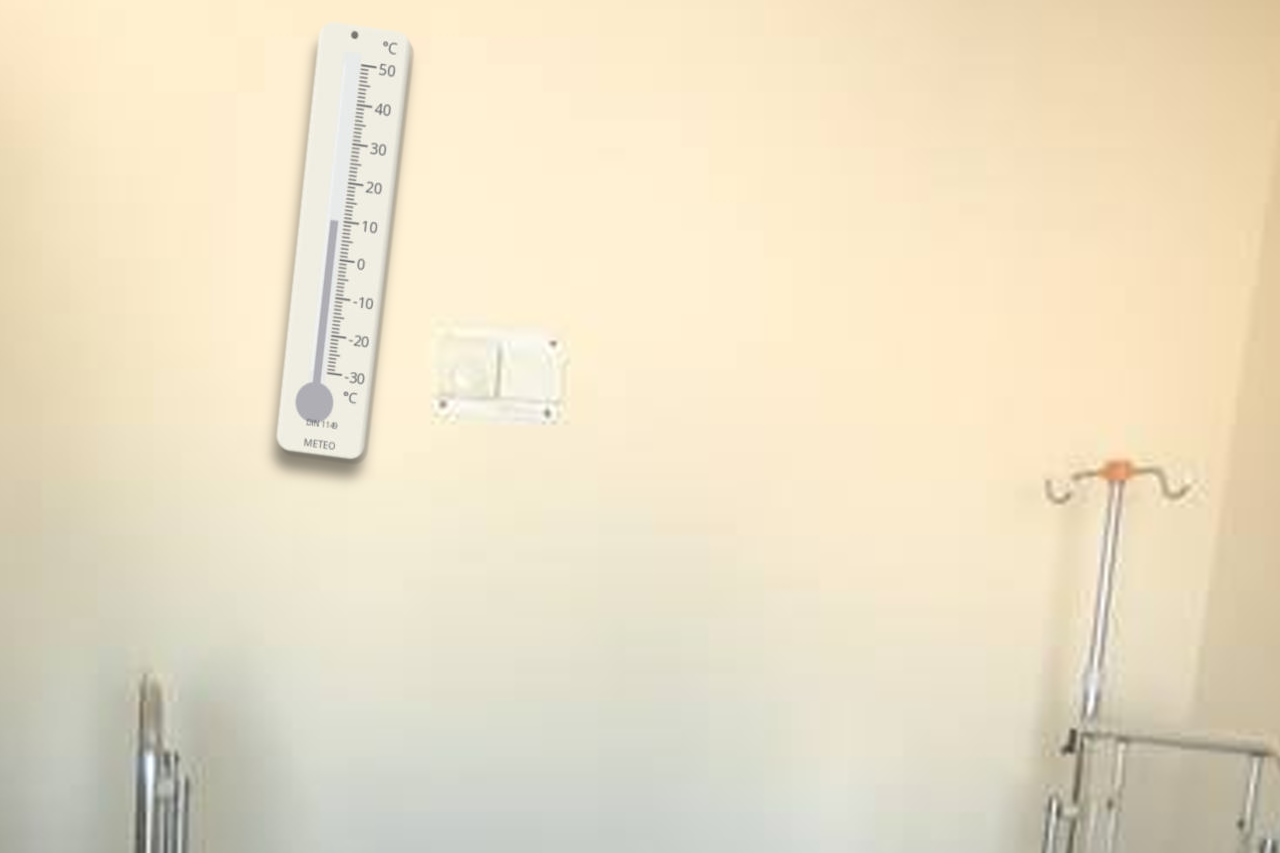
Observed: 10 °C
